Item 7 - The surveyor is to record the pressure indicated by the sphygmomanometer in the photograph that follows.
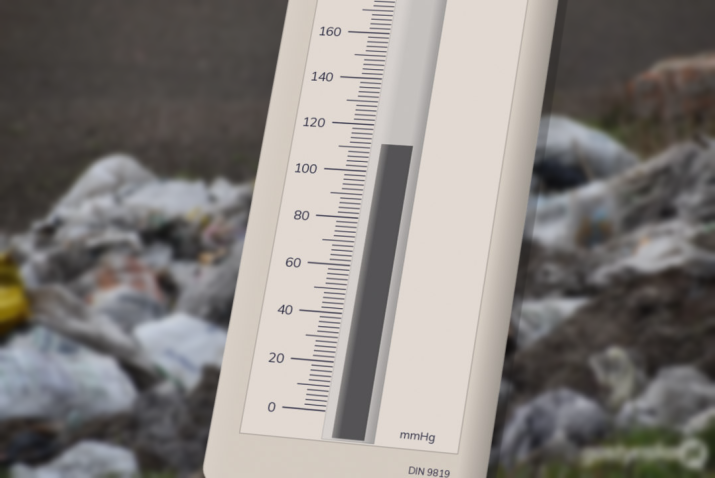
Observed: 112 mmHg
